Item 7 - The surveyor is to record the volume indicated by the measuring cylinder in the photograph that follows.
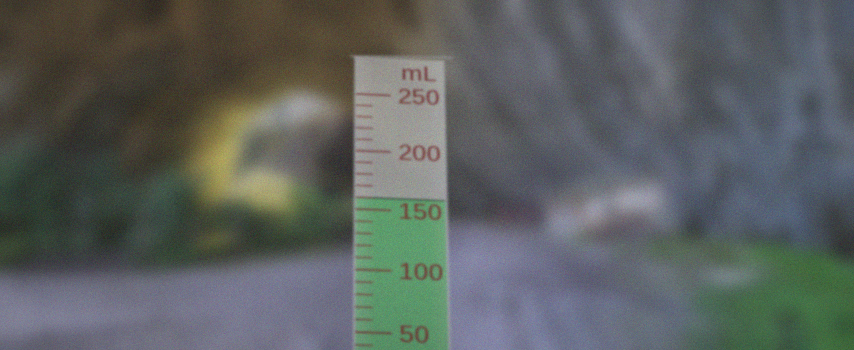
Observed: 160 mL
